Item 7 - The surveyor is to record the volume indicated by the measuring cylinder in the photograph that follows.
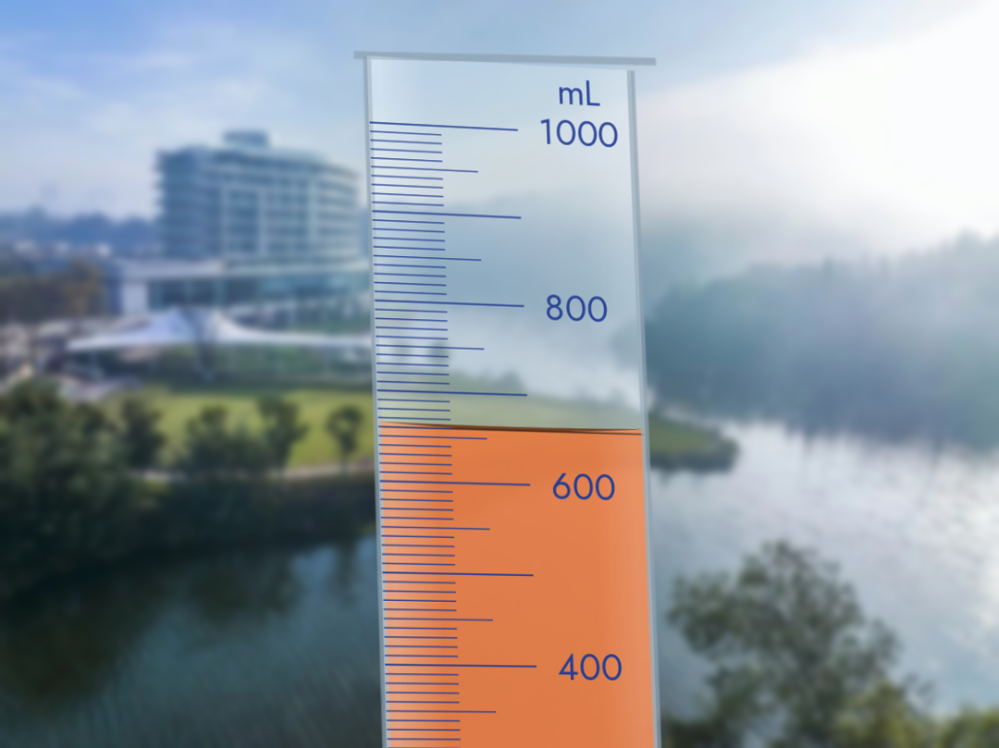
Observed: 660 mL
